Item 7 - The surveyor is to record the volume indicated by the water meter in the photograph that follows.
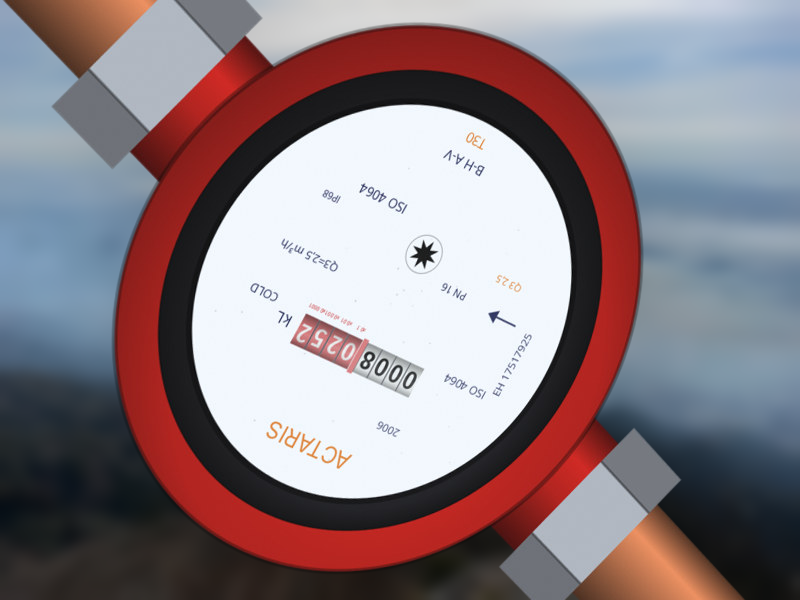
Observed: 8.0252 kL
